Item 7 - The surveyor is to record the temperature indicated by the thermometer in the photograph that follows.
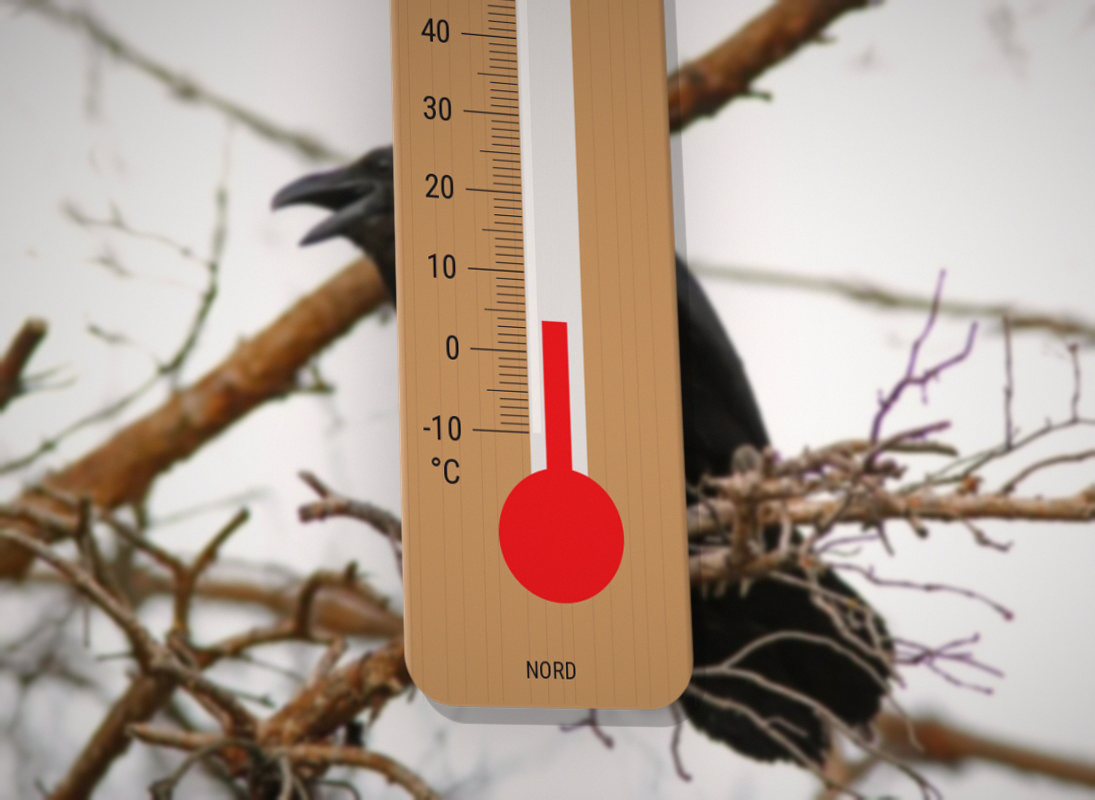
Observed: 4 °C
